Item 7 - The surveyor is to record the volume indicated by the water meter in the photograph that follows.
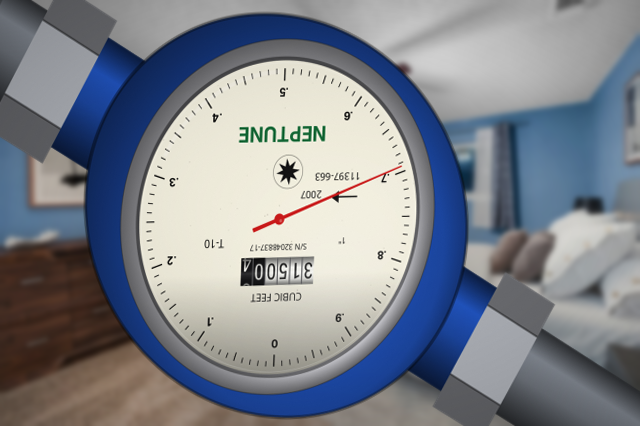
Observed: 315003.69 ft³
